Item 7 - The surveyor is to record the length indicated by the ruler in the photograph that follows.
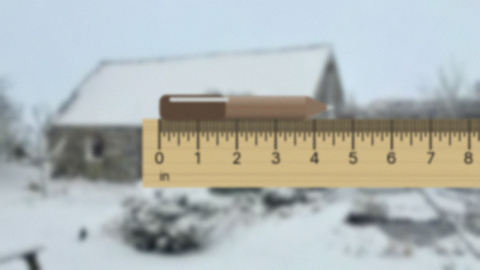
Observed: 4.5 in
